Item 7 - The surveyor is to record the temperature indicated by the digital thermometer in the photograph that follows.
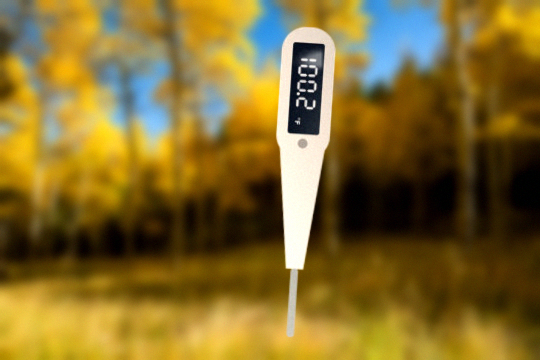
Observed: 100.2 °F
